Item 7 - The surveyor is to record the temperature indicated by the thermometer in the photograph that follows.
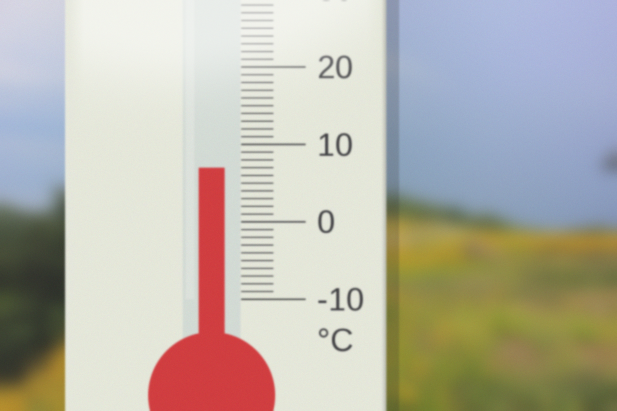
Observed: 7 °C
